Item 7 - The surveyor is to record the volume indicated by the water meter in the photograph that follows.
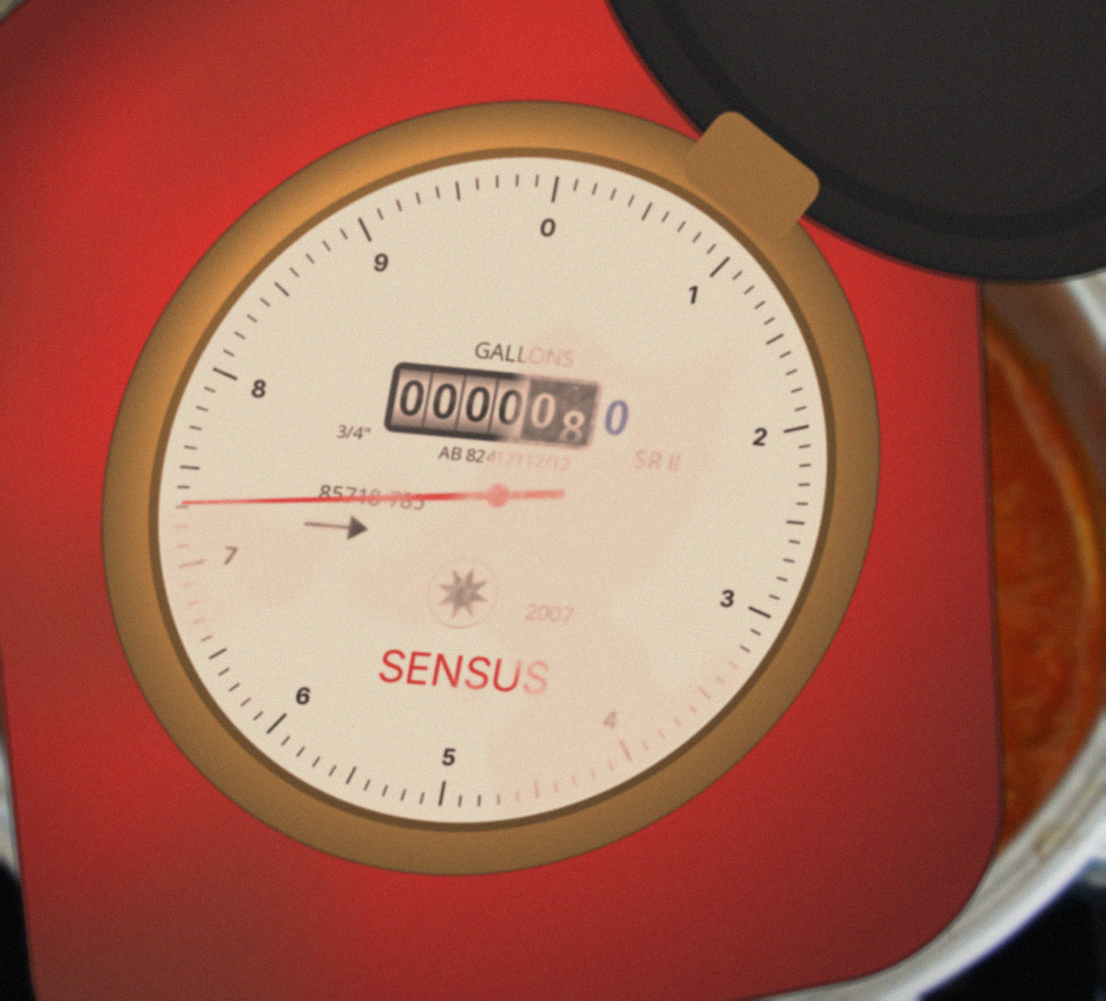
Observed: 77.3 gal
